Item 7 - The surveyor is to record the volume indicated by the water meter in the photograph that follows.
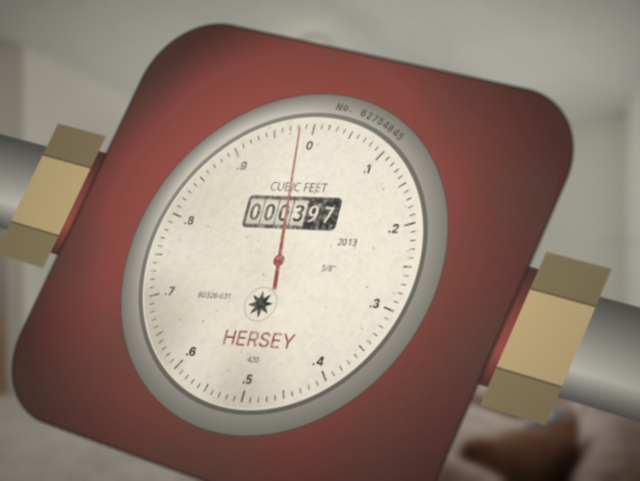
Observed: 396.98 ft³
